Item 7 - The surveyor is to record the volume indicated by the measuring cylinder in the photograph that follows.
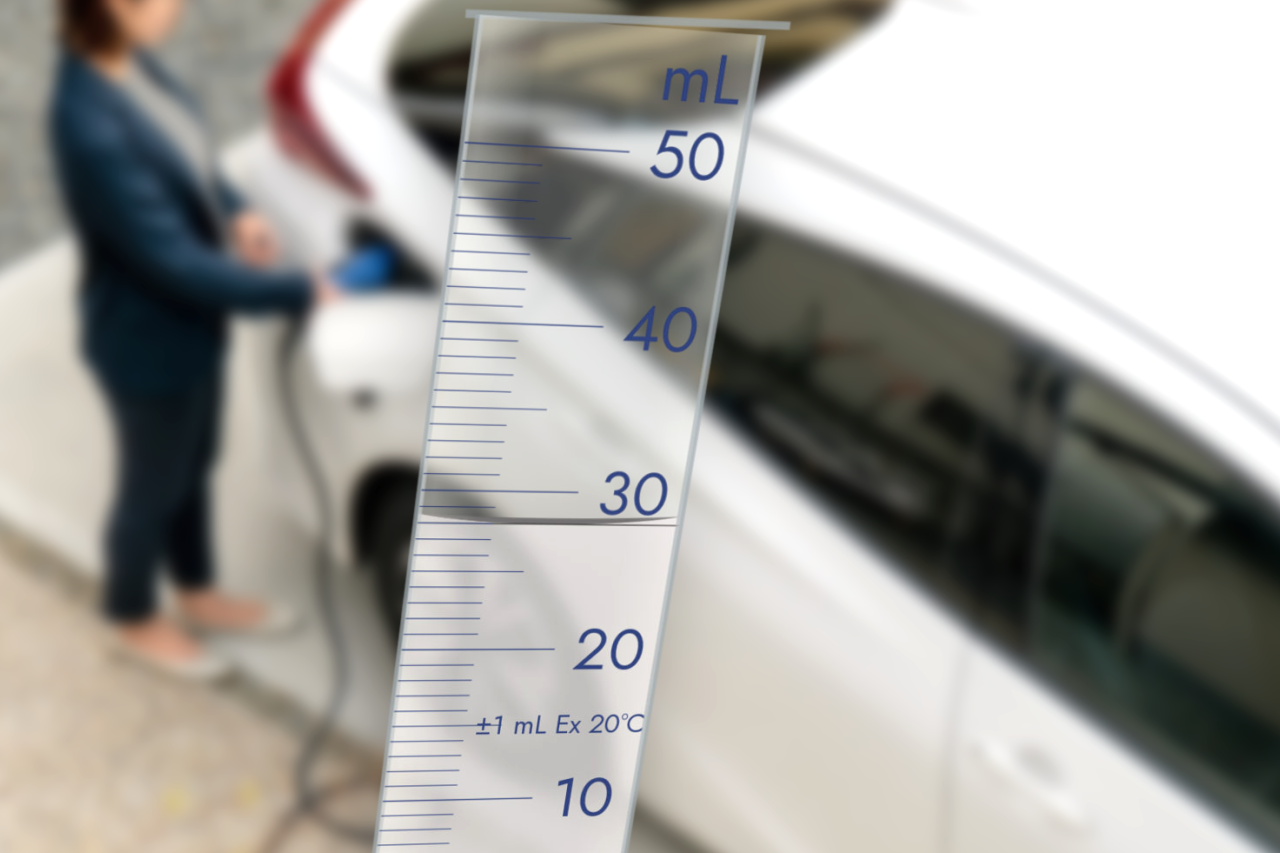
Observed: 28 mL
